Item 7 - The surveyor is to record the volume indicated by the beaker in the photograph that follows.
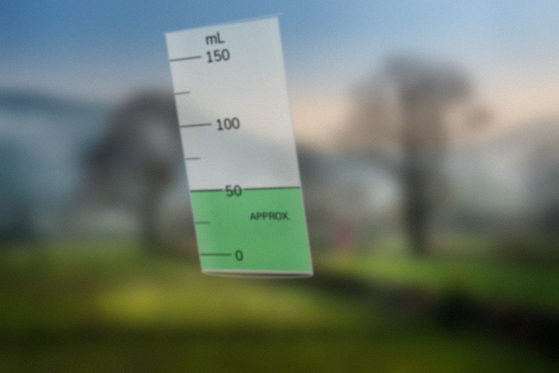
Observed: 50 mL
